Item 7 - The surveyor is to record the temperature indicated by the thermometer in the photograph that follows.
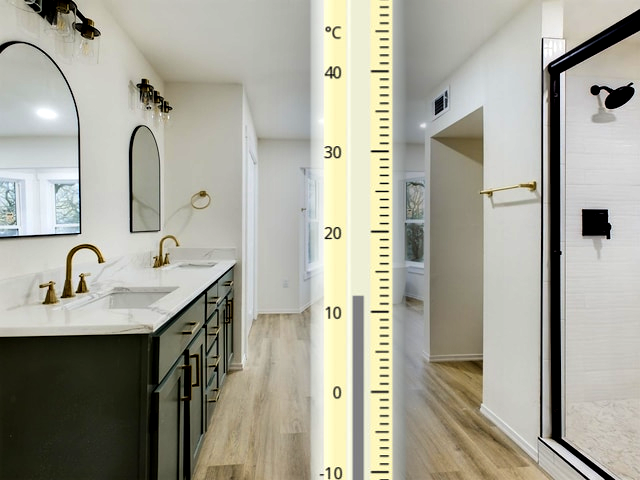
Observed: 12 °C
